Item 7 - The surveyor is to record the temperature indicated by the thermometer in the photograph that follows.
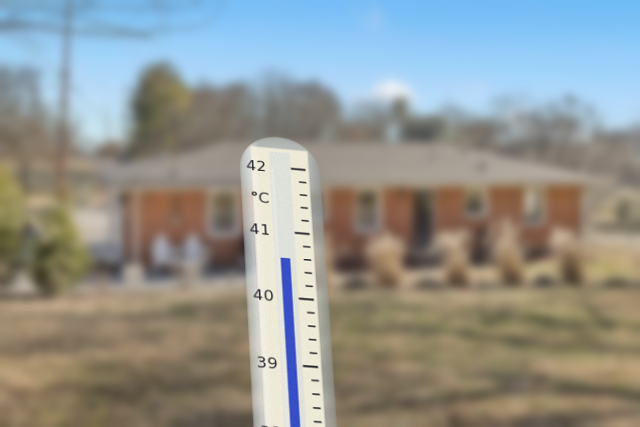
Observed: 40.6 °C
